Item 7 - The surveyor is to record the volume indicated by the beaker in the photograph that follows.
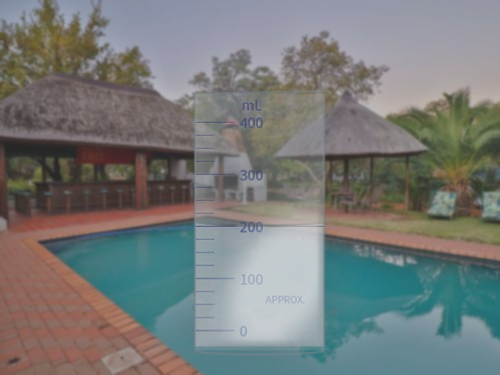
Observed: 200 mL
